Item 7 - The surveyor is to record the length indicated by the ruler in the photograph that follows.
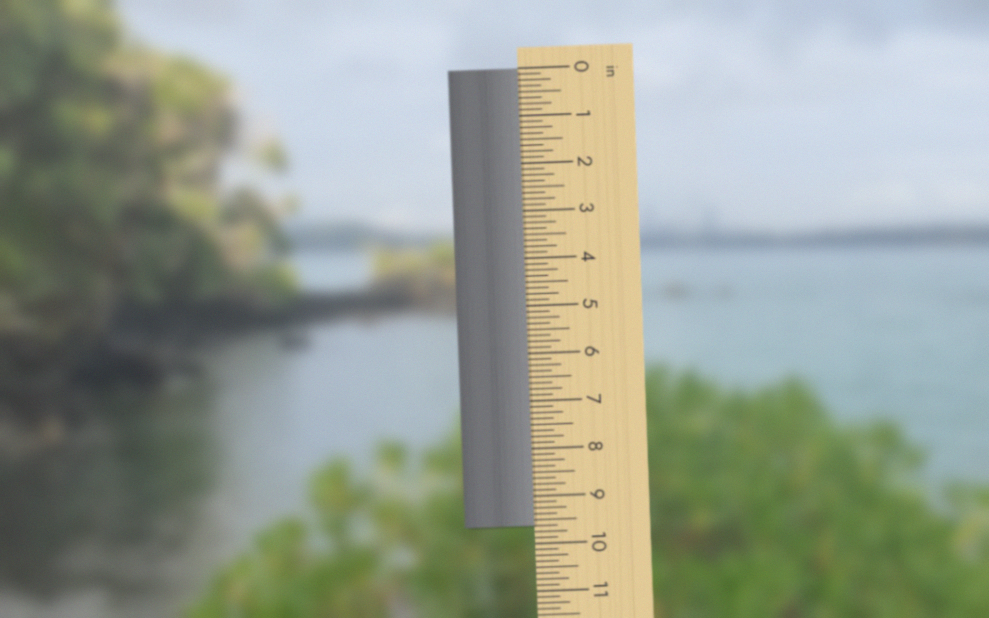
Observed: 9.625 in
